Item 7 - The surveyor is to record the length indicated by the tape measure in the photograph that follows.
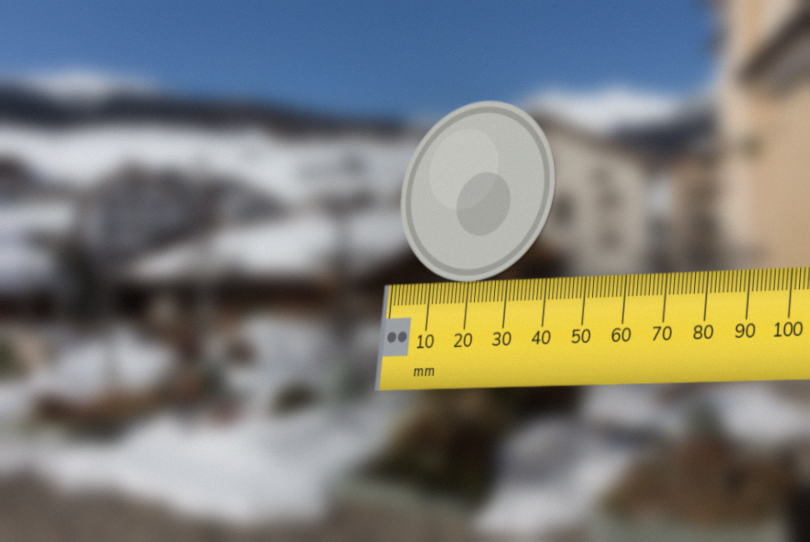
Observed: 40 mm
